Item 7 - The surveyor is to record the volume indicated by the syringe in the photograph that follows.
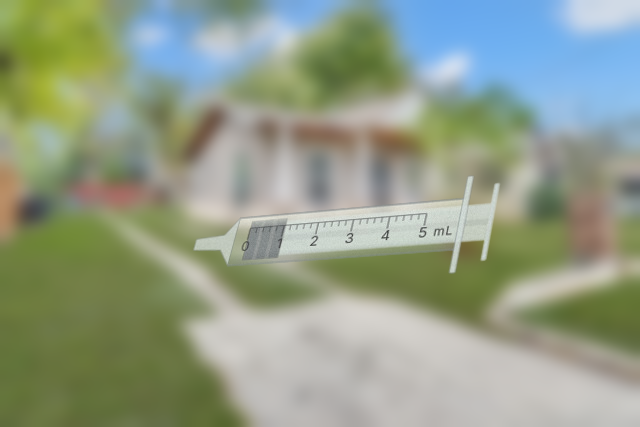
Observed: 0 mL
